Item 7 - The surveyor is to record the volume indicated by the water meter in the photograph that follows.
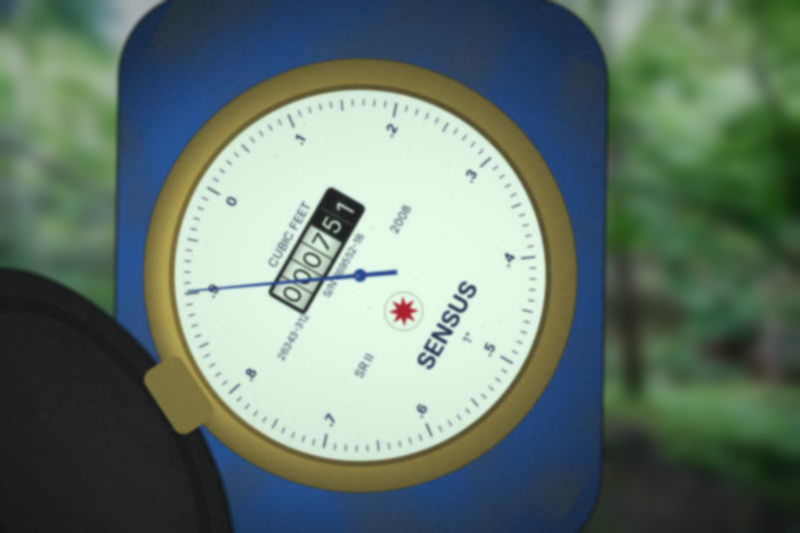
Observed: 750.90 ft³
